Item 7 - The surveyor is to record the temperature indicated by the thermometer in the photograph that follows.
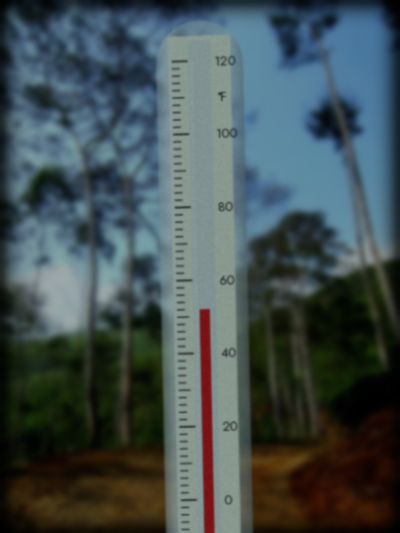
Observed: 52 °F
